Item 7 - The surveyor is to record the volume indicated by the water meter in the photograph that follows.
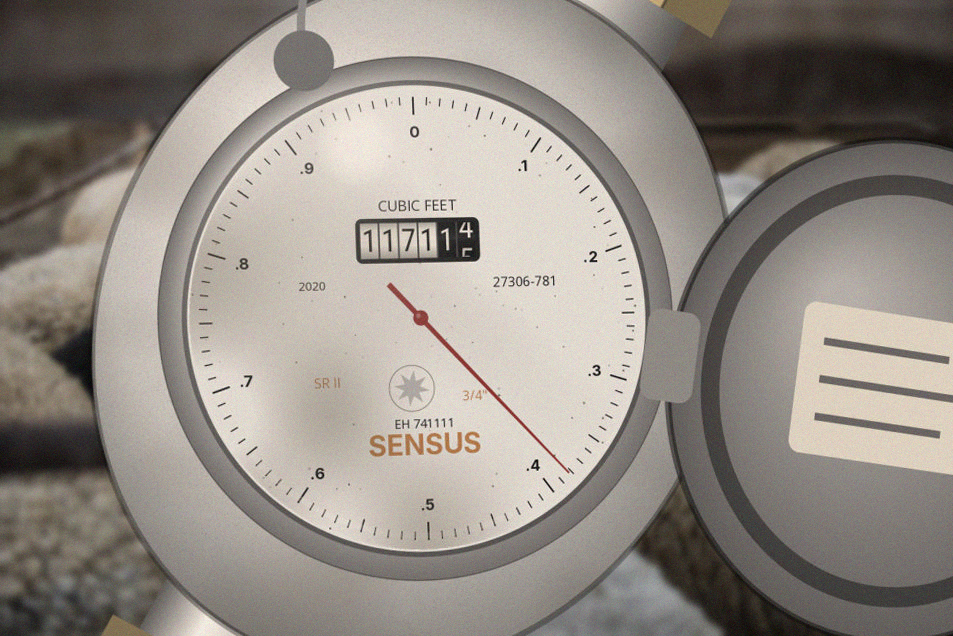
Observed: 117114.38 ft³
